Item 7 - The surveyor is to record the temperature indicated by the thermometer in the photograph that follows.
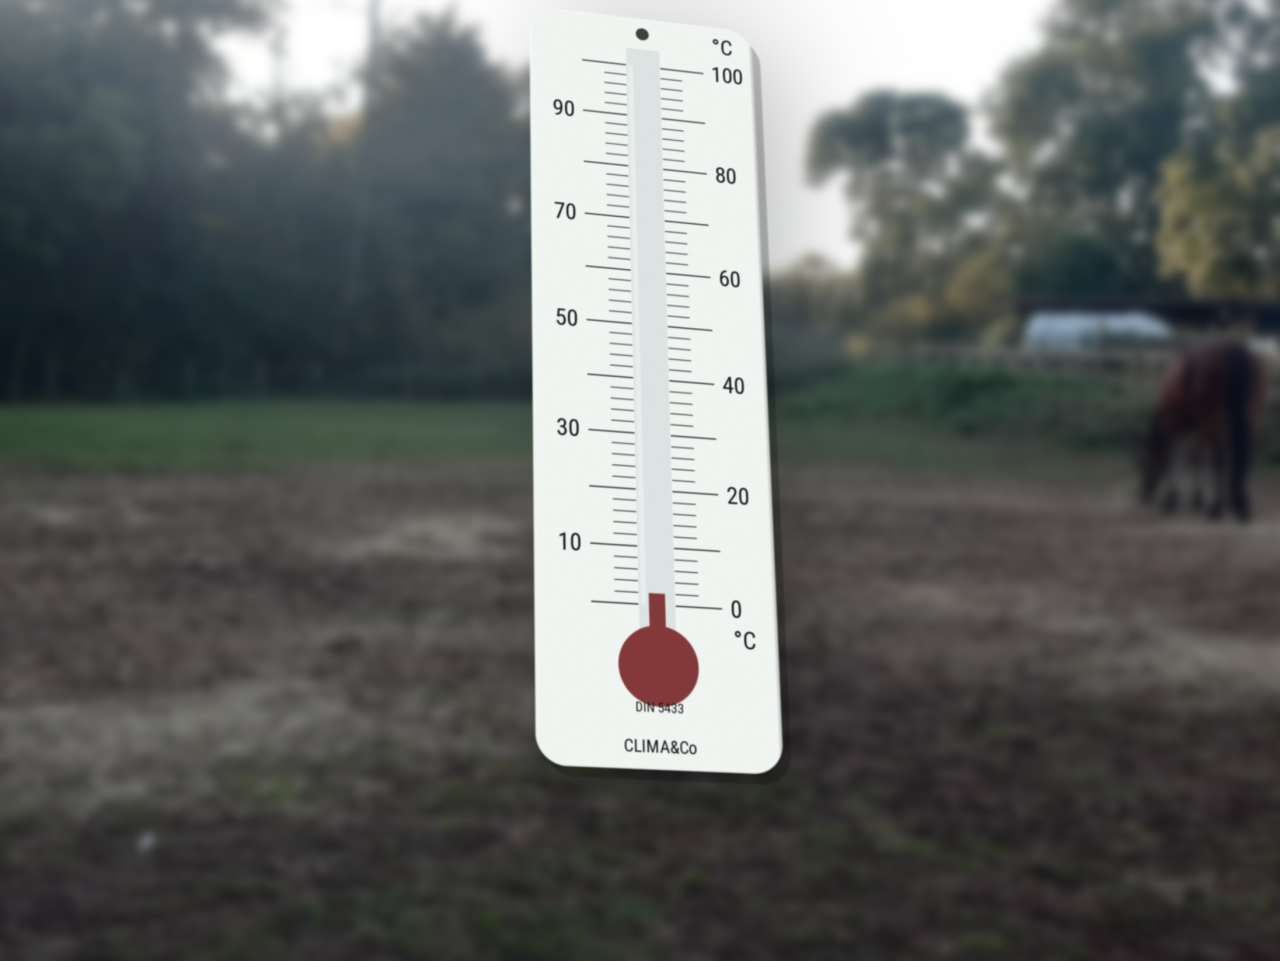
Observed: 2 °C
